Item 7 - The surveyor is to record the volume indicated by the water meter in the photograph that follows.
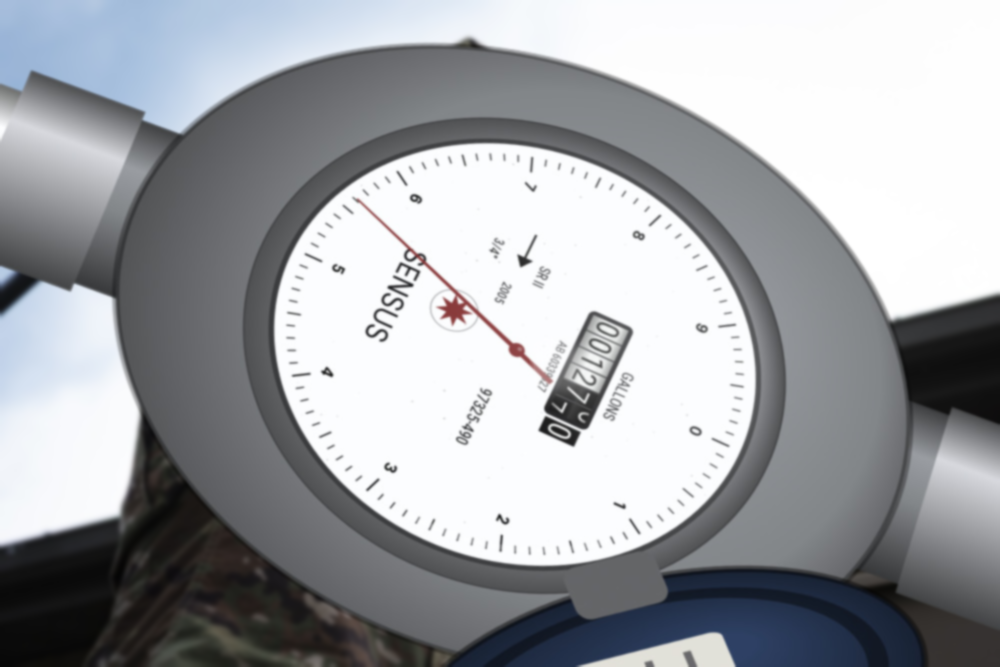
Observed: 12765.6 gal
